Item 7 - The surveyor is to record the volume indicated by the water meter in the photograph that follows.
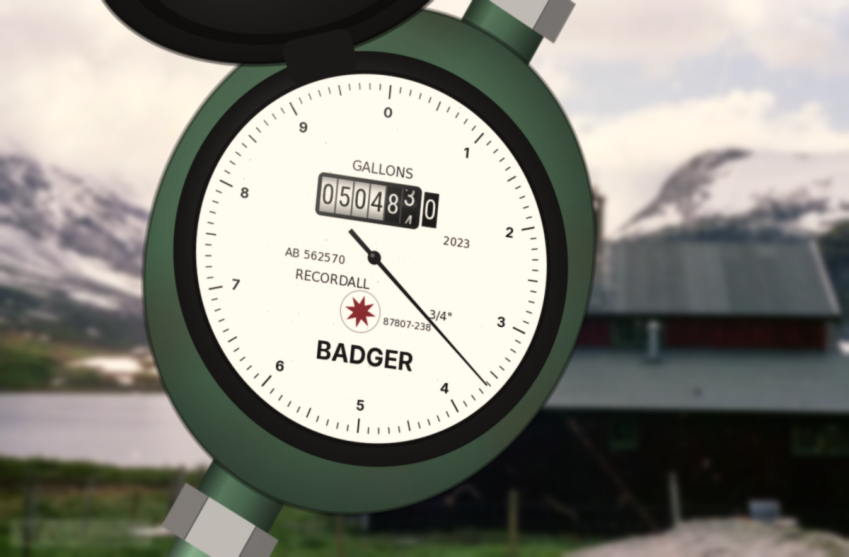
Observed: 504833.6 gal
